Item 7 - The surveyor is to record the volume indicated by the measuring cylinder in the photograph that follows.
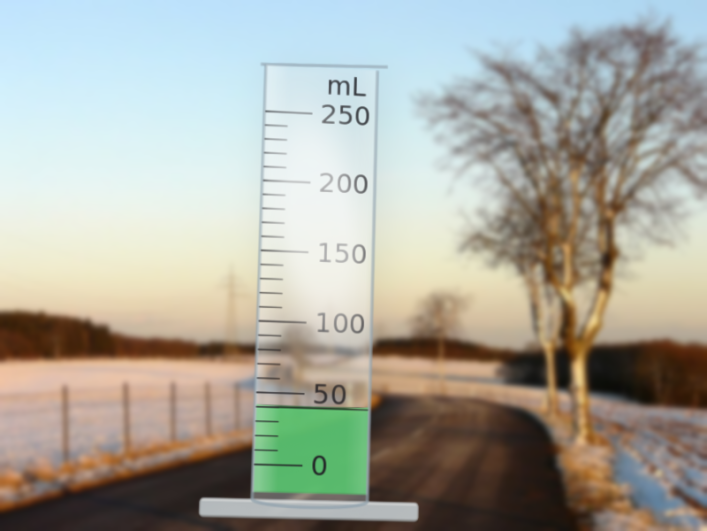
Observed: 40 mL
